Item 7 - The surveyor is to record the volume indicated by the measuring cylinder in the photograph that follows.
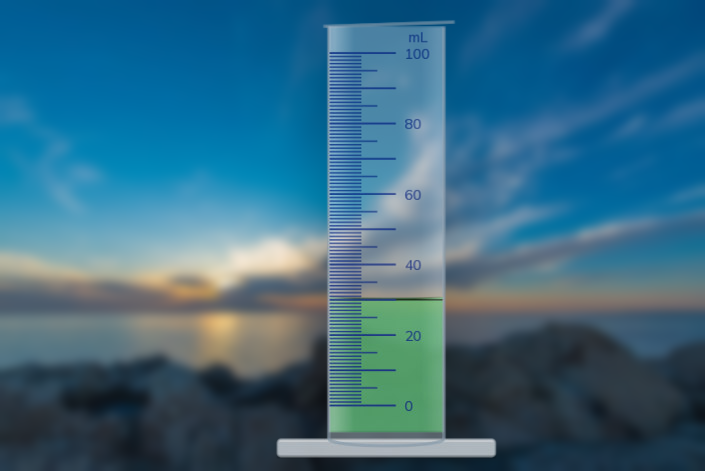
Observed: 30 mL
